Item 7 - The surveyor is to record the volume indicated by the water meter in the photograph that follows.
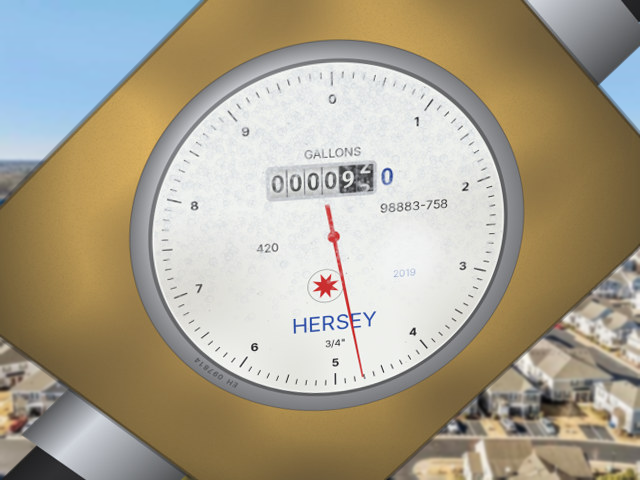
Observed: 924.7 gal
